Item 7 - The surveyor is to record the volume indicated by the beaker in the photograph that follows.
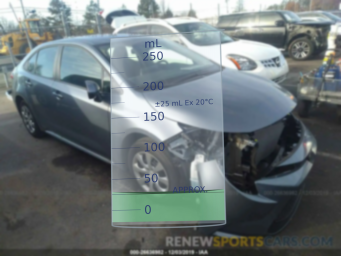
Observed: 25 mL
